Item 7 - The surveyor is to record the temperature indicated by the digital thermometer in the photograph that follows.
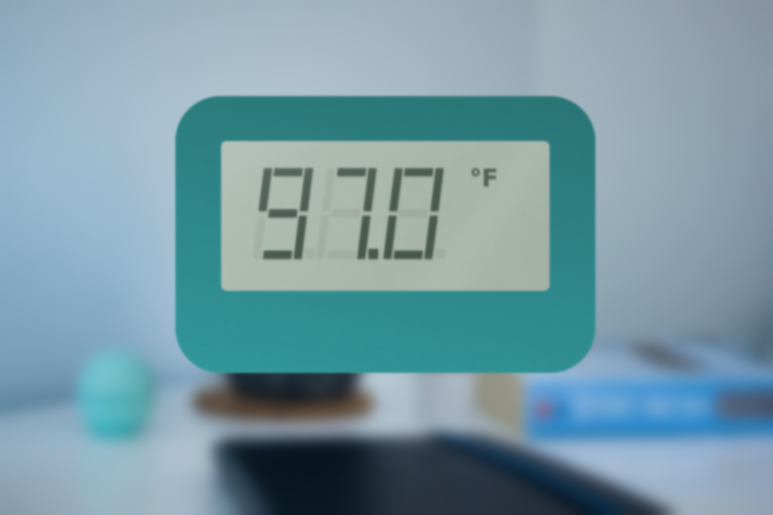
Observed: 97.0 °F
